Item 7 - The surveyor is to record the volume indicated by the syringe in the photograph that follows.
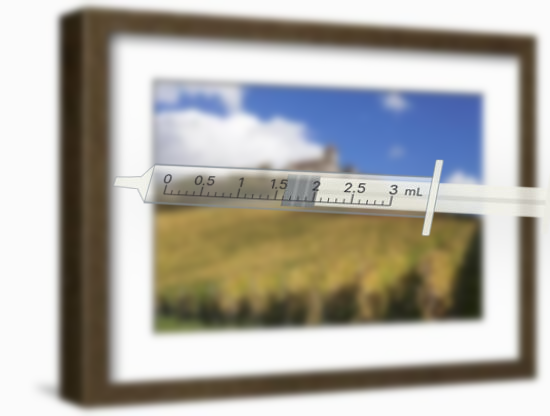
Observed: 1.6 mL
